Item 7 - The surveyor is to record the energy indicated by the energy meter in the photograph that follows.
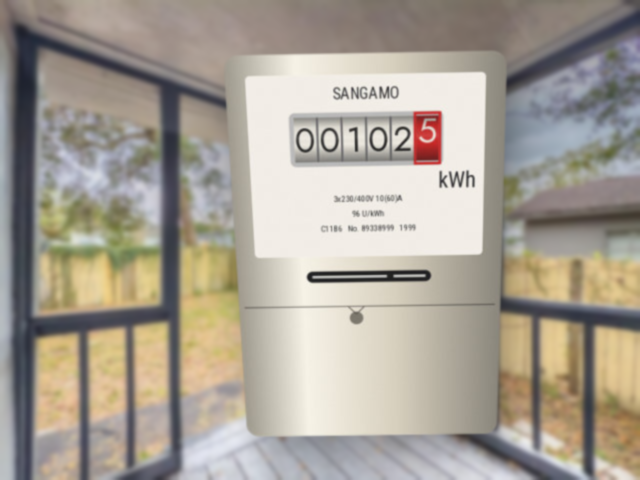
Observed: 102.5 kWh
